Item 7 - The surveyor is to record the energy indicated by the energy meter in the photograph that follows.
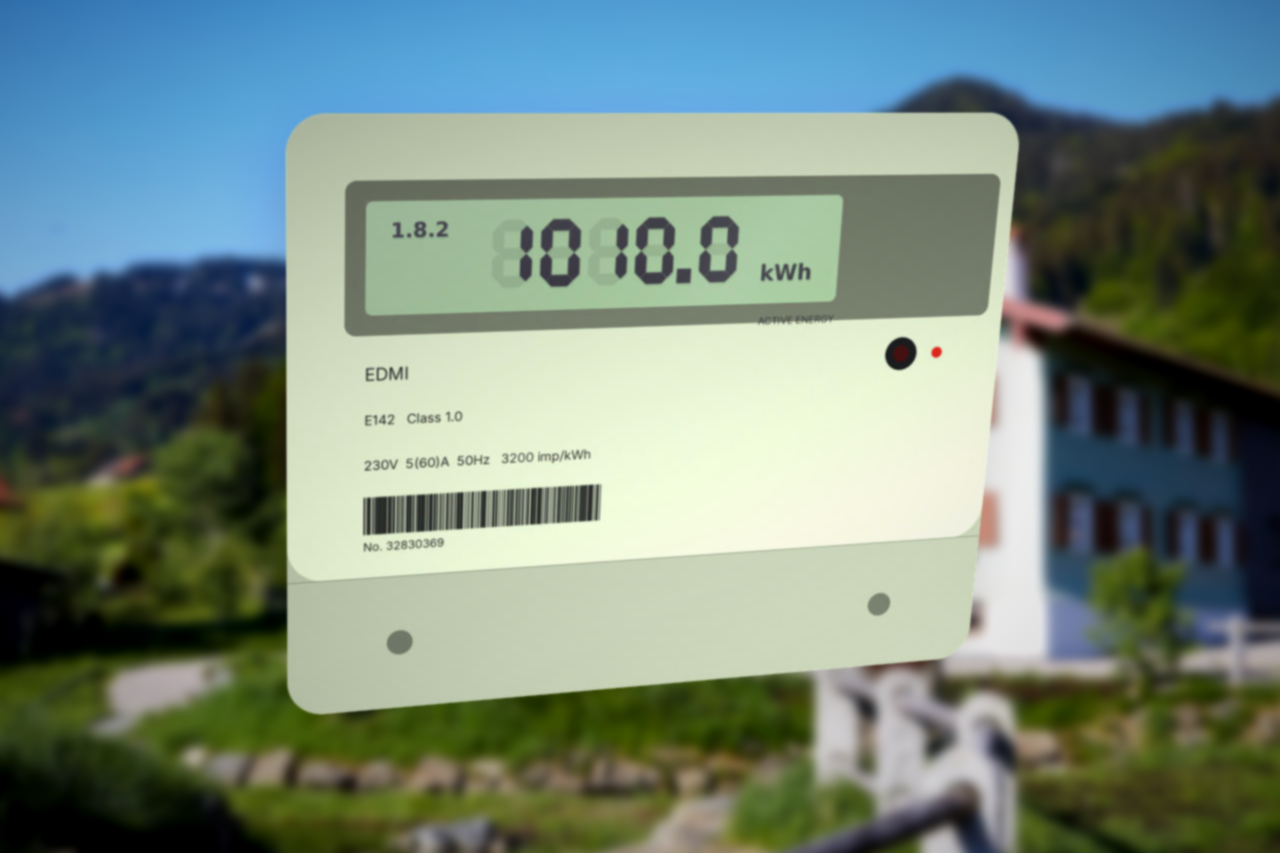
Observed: 1010.0 kWh
